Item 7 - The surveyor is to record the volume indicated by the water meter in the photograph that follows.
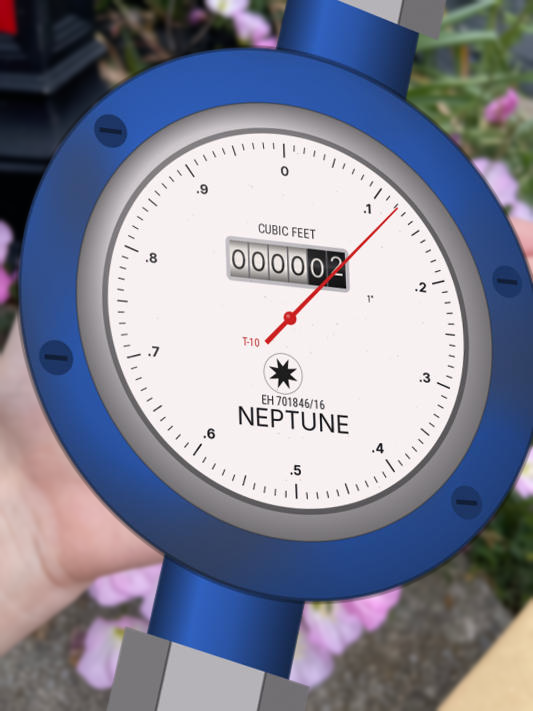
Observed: 2.12 ft³
